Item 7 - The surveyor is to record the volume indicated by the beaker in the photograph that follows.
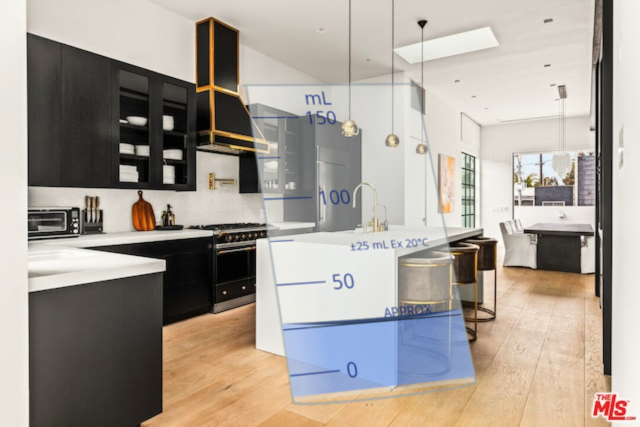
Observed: 25 mL
